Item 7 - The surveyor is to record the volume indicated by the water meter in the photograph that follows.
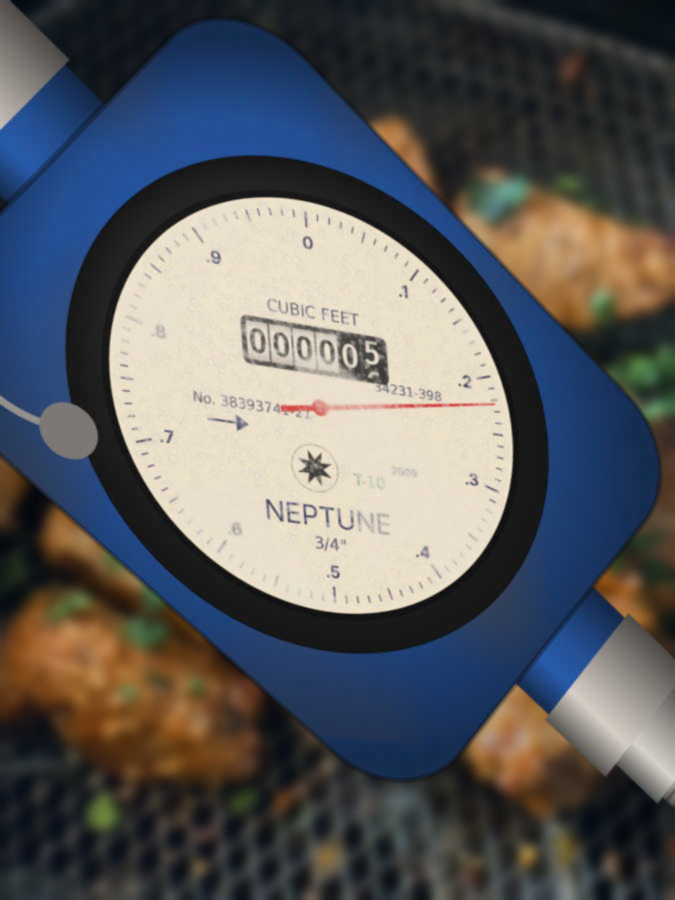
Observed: 5.22 ft³
